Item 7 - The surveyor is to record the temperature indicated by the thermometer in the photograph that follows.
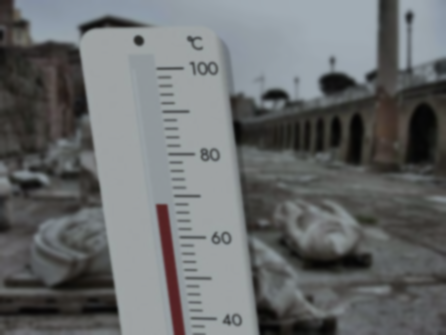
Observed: 68 °C
